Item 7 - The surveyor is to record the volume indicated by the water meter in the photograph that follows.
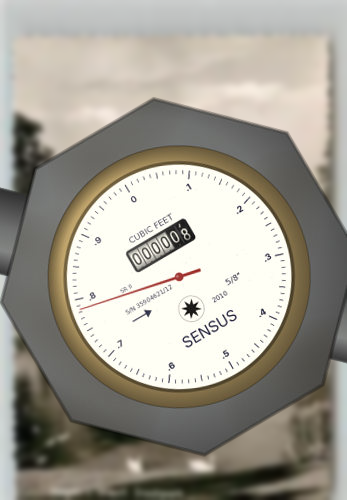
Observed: 7.78 ft³
